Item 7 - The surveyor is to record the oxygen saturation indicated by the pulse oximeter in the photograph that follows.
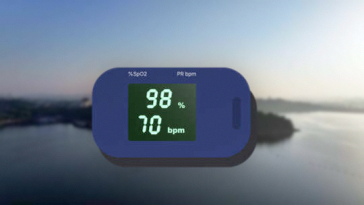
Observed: 98 %
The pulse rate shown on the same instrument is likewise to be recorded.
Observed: 70 bpm
